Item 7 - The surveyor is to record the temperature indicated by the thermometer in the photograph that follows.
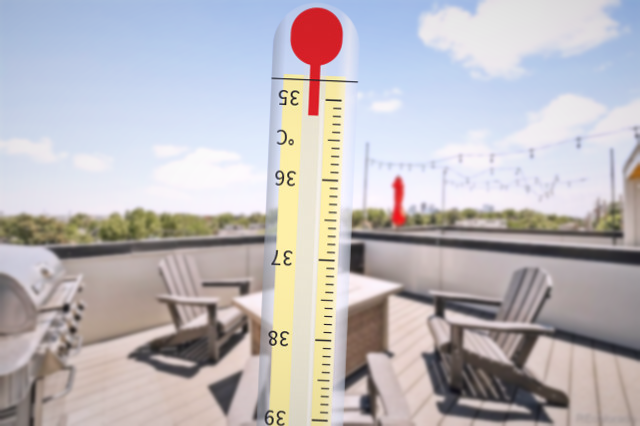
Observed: 35.2 °C
